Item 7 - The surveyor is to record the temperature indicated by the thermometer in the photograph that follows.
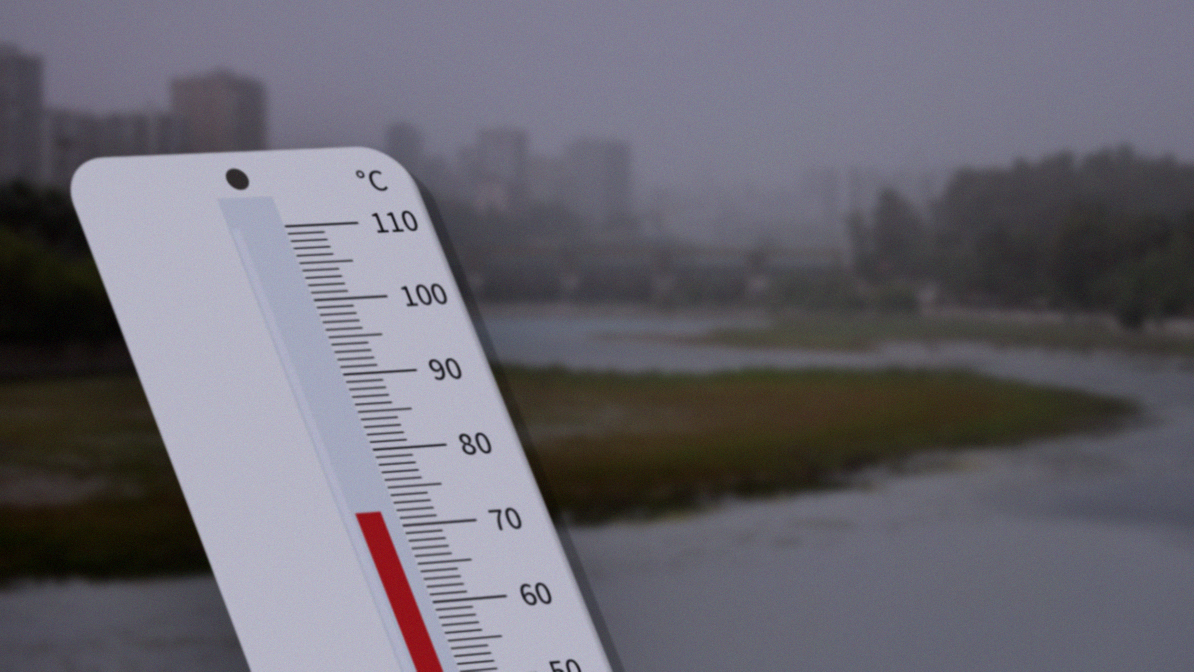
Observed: 72 °C
